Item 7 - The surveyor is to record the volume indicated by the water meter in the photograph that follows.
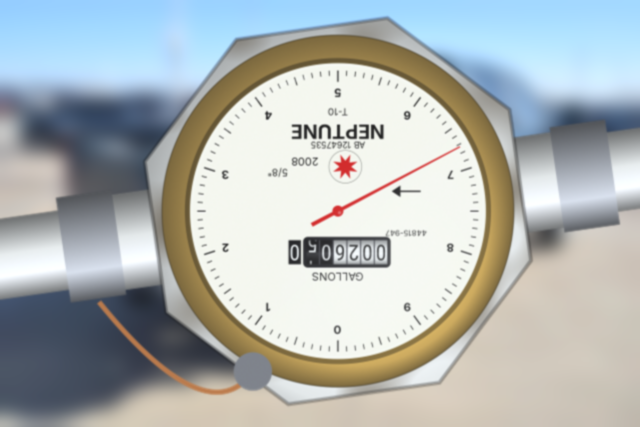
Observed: 26046.7 gal
